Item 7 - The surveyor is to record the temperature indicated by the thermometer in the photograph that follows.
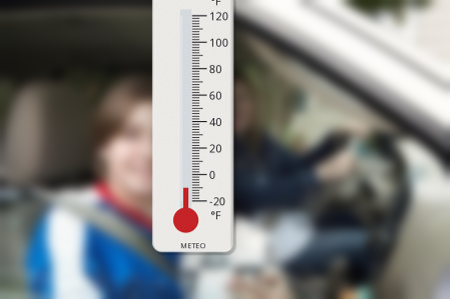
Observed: -10 °F
